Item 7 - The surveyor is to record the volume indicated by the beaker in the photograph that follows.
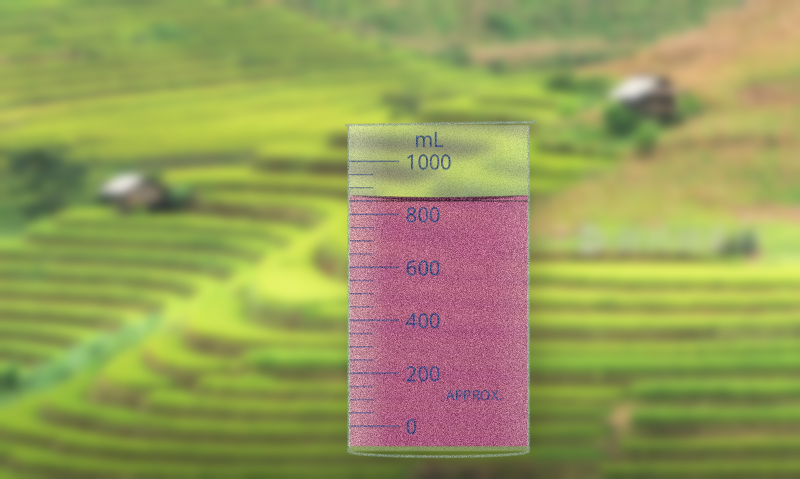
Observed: 850 mL
